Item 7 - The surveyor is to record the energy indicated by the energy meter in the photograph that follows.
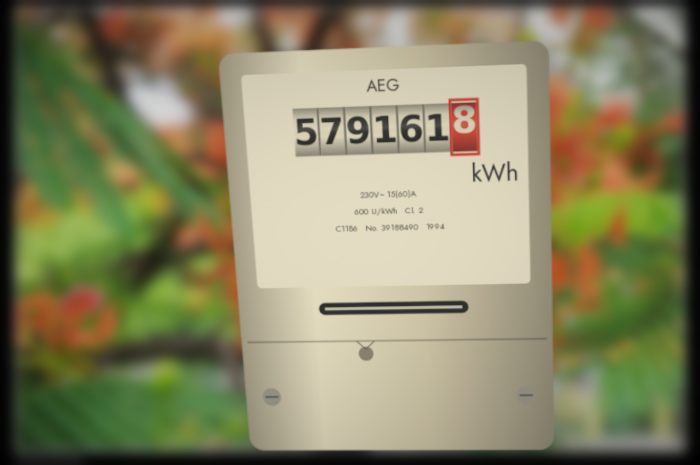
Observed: 579161.8 kWh
